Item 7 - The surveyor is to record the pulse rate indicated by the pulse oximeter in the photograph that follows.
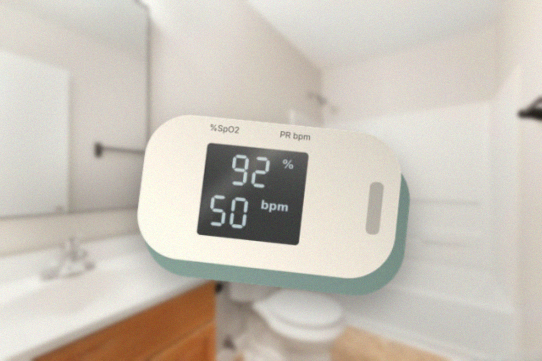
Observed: 50 bpm
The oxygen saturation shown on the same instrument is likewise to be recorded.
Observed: 92 %
